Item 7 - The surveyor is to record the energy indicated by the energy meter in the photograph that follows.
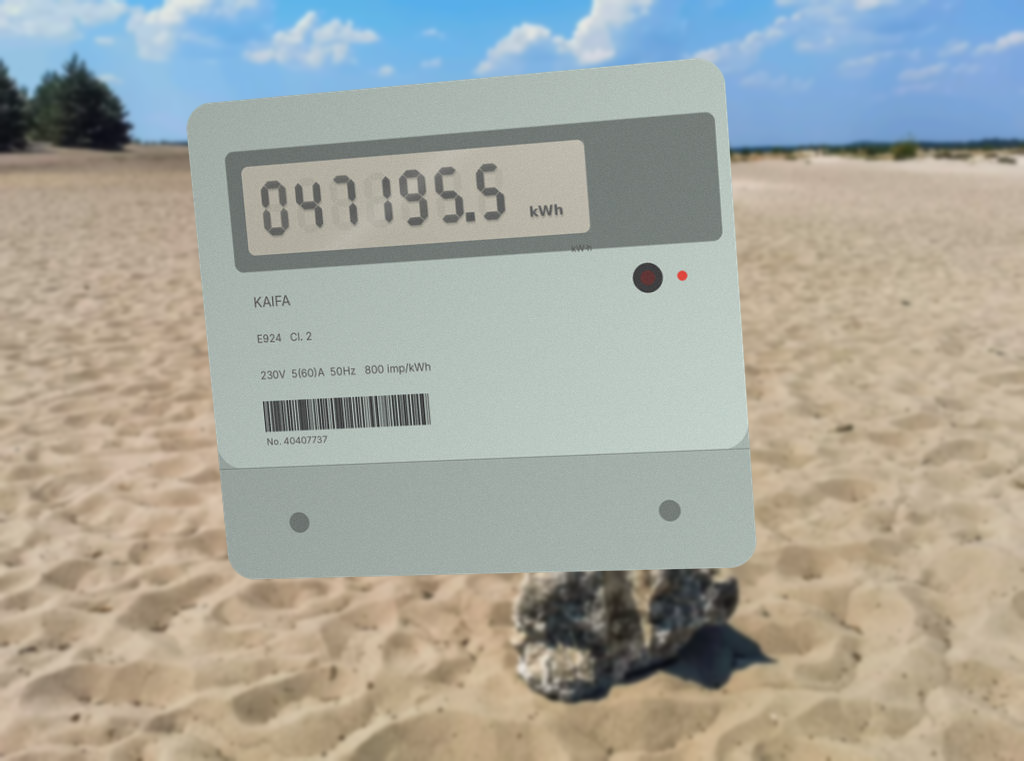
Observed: 47195.5 kWh
